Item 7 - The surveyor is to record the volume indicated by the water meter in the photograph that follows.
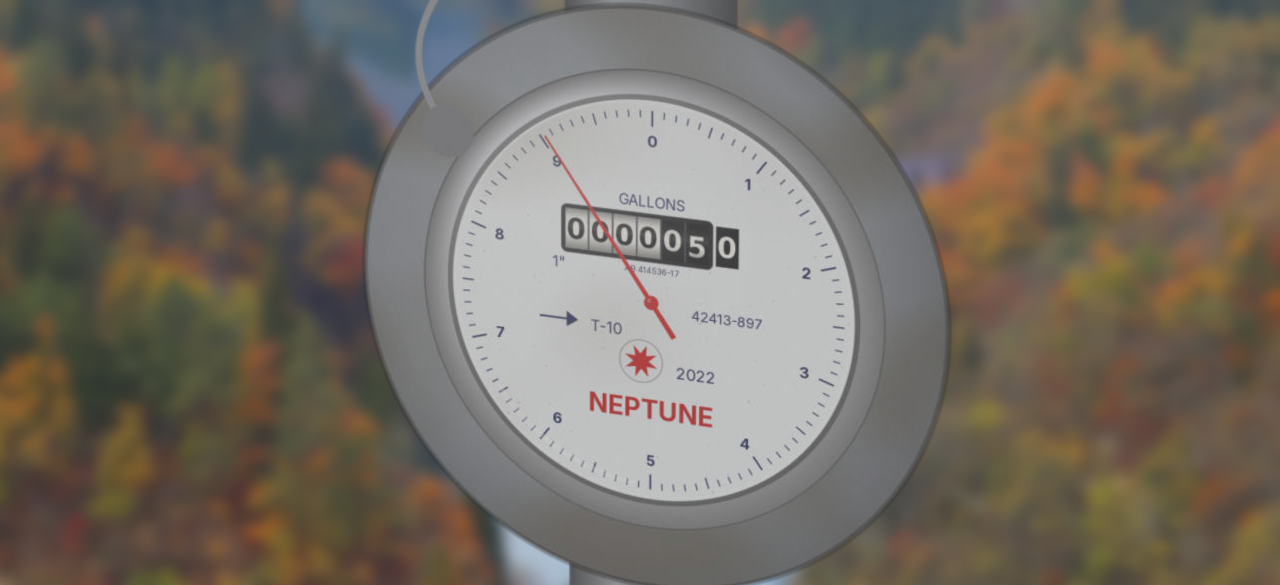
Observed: 49.0 gal
